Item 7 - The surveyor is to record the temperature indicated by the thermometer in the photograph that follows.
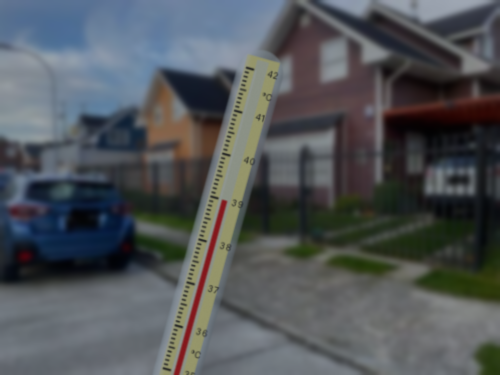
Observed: 39 °C
